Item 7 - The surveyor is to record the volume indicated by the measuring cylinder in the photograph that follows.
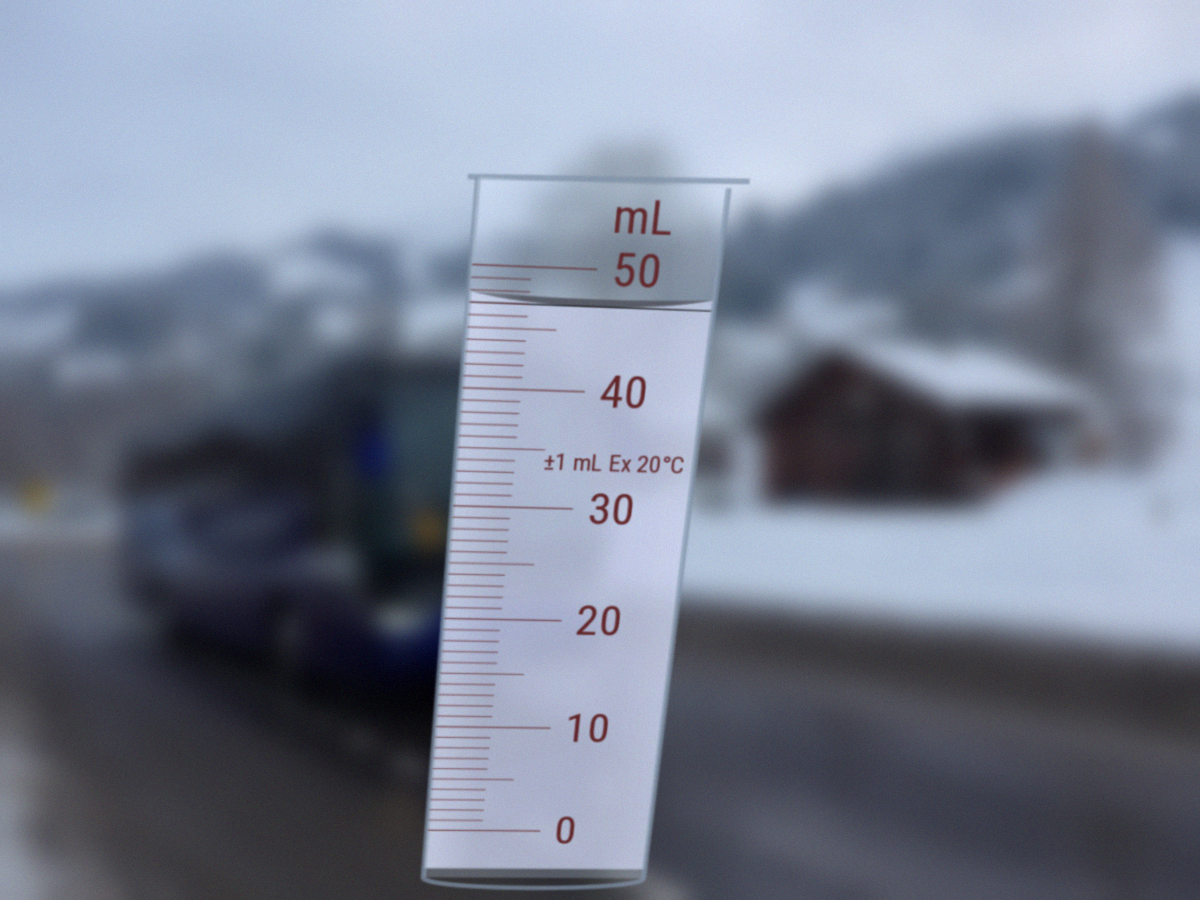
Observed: 47 mL
